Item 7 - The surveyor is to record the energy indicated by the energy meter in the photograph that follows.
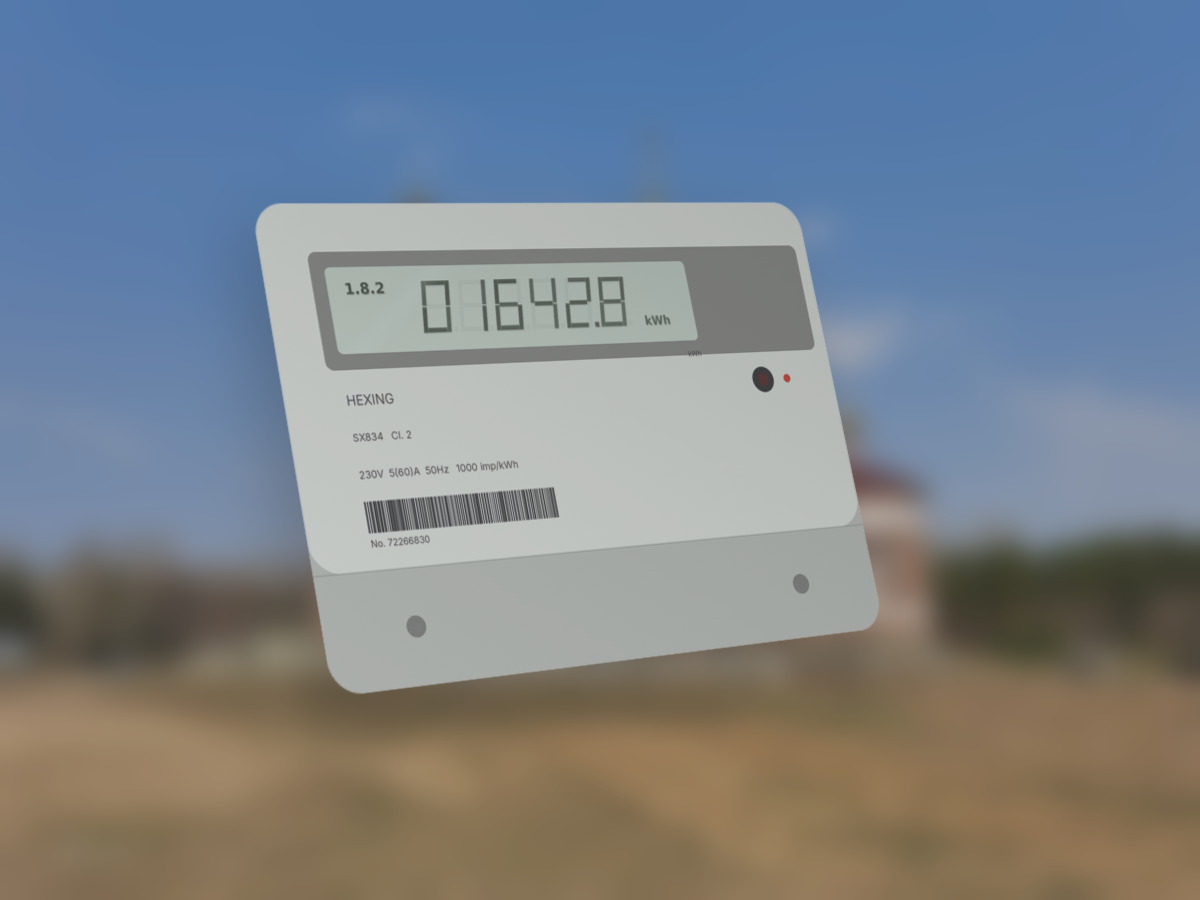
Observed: 1642.8 kWh
